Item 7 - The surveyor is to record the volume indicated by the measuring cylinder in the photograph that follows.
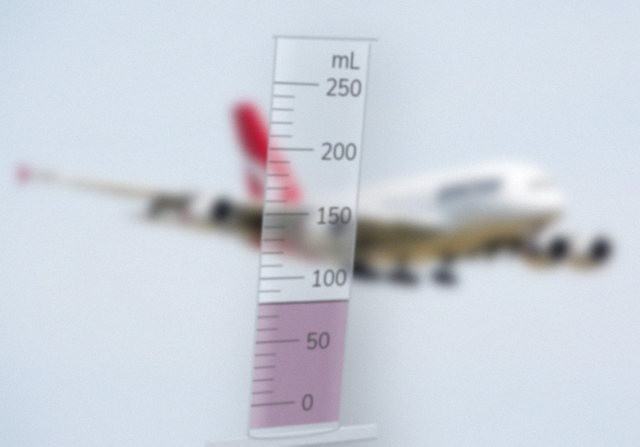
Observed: 80 mL
